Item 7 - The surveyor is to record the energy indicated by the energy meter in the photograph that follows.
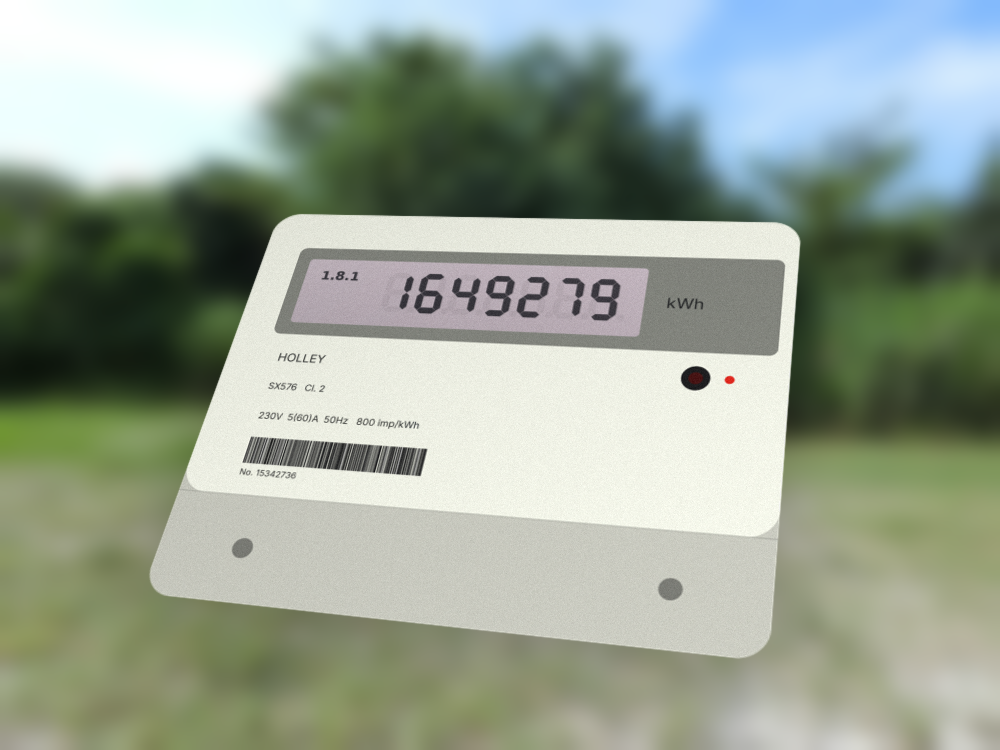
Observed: 1649279 kWh
